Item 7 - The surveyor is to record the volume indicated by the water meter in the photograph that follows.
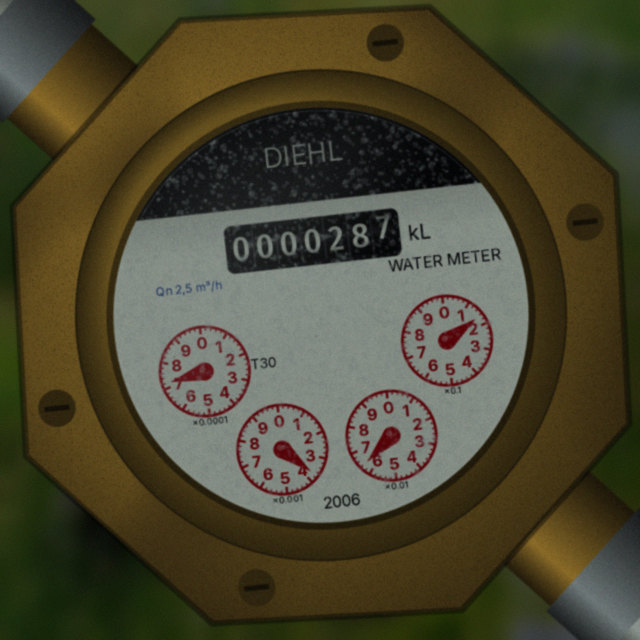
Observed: 287.1637 kL
